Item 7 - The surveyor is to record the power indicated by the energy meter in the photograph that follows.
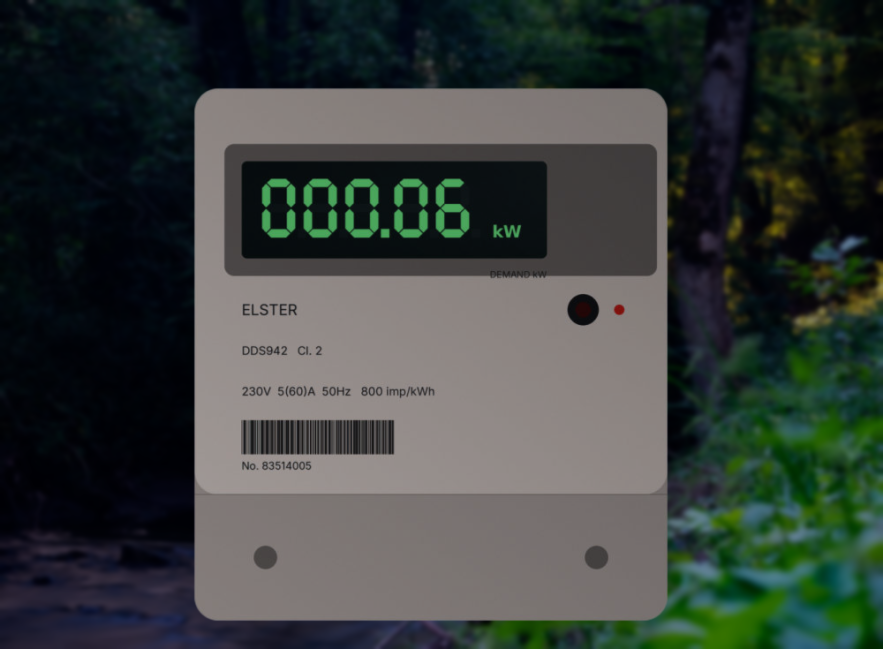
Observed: 0.06 kW
